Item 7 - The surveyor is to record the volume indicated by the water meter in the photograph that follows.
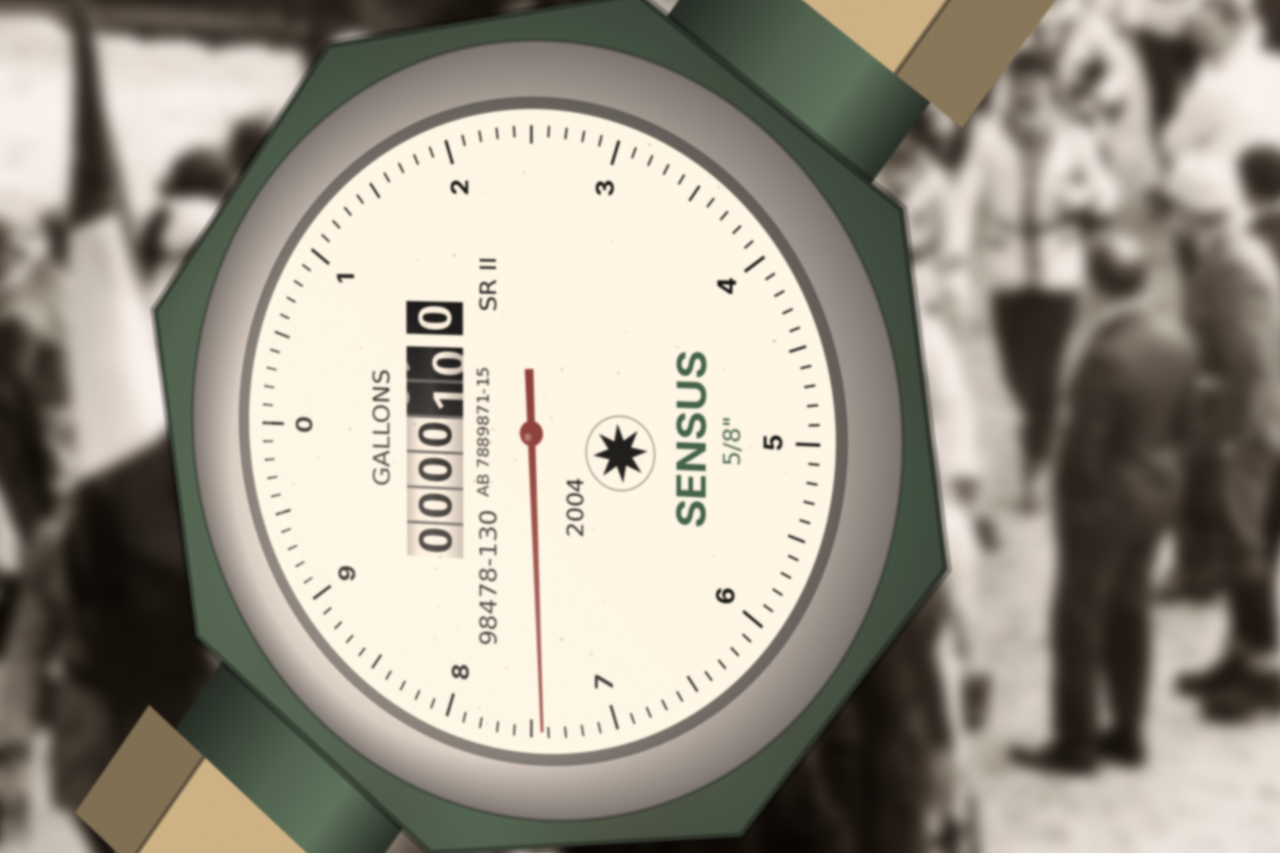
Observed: 97.4 gal
